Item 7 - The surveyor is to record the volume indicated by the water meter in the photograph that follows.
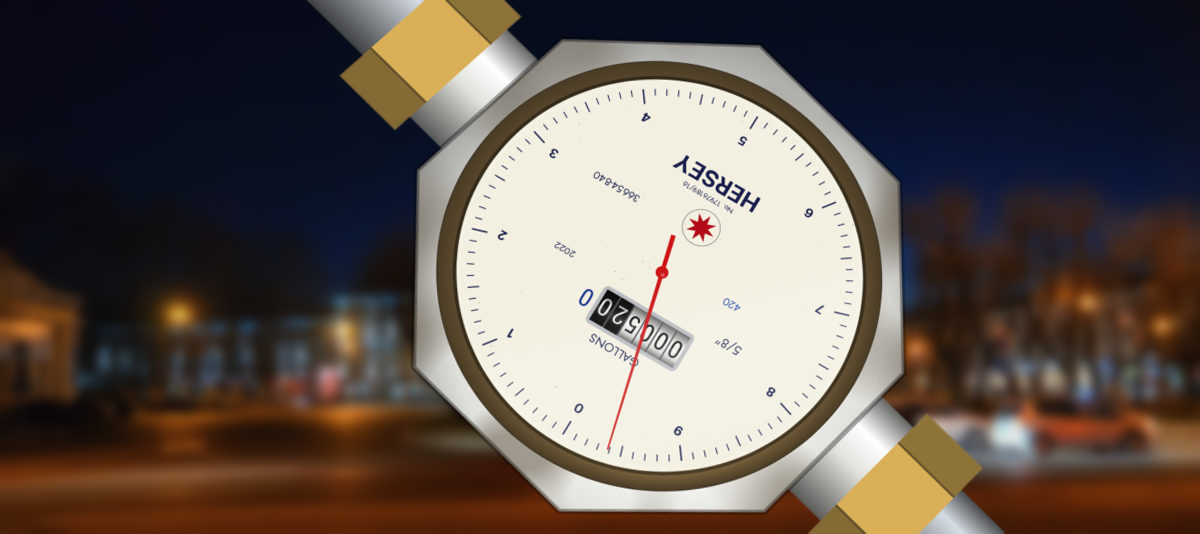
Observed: 5199.6 gal
